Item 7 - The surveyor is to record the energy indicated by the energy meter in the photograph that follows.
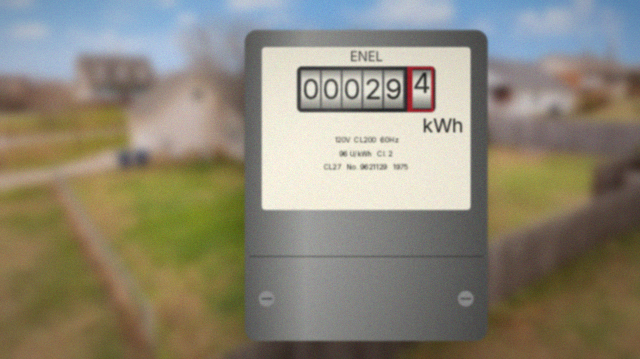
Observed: 29.4 kWh
